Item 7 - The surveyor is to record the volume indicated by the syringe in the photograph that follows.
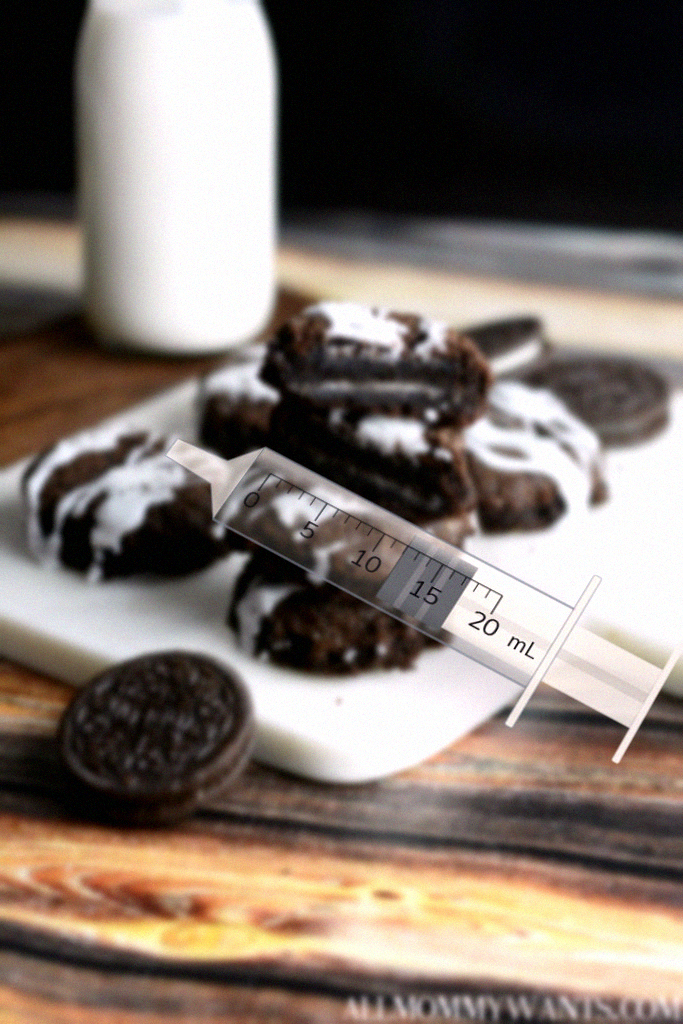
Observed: 12 mL
